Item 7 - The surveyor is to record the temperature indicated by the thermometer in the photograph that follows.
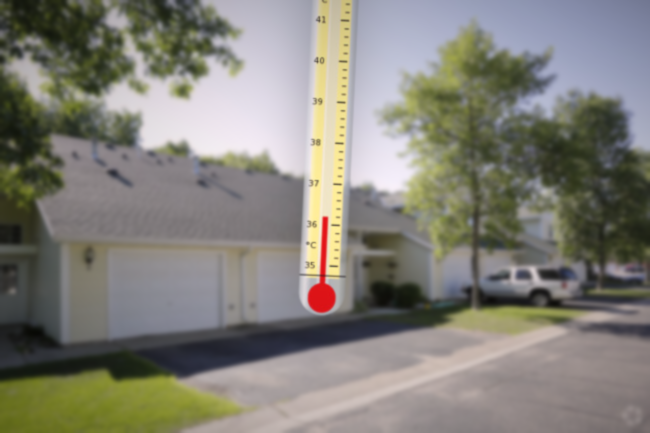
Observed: 36.2 °C
